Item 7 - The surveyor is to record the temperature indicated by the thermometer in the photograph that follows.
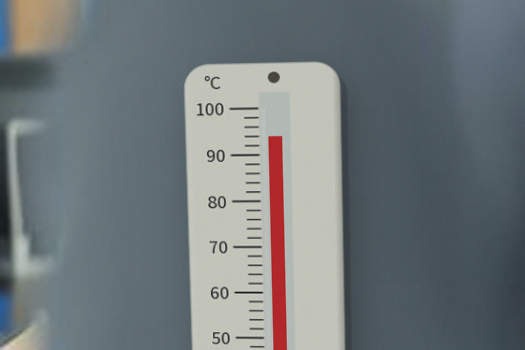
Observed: 94 °C
